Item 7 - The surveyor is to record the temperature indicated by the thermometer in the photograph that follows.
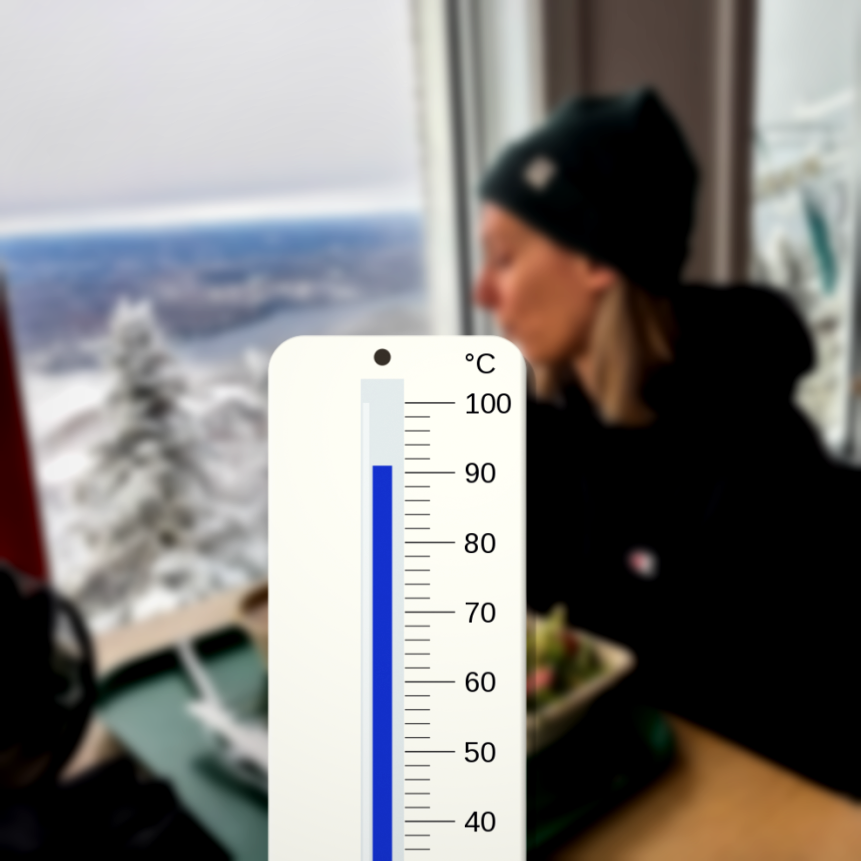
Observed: 91 °C
